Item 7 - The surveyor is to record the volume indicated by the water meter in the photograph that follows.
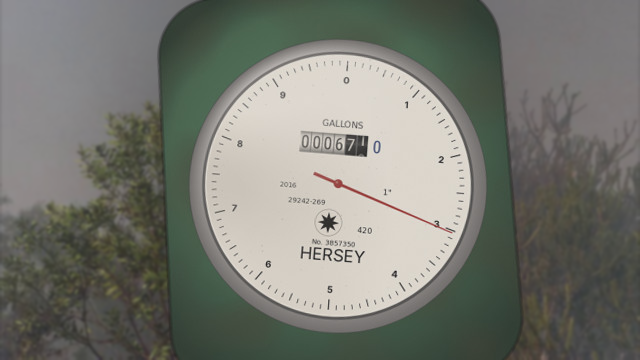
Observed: 6713.0 gal
